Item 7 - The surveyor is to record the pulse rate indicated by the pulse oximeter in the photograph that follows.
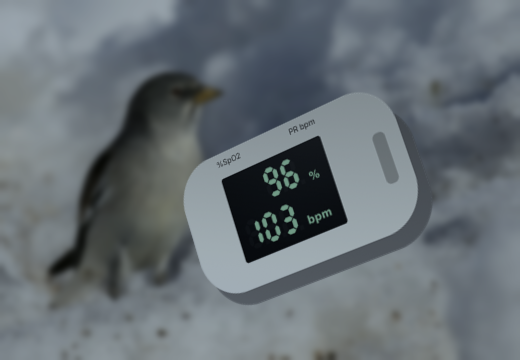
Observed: 103 bpm
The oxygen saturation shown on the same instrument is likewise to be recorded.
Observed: 96 %
